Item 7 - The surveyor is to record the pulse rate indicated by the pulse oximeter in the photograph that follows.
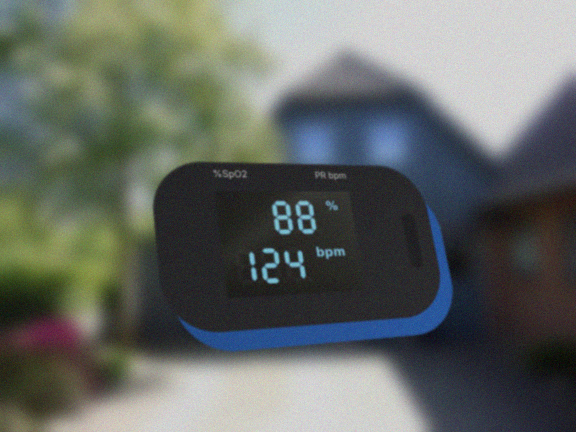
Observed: 124 bpm
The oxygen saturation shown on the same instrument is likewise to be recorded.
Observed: 88 %
